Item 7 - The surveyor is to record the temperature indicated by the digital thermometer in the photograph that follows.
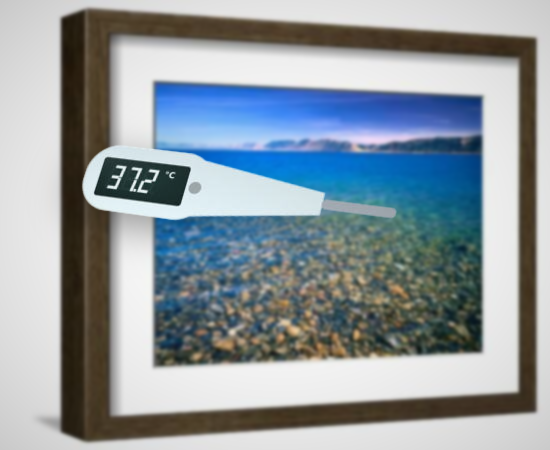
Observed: 37.2 °C
